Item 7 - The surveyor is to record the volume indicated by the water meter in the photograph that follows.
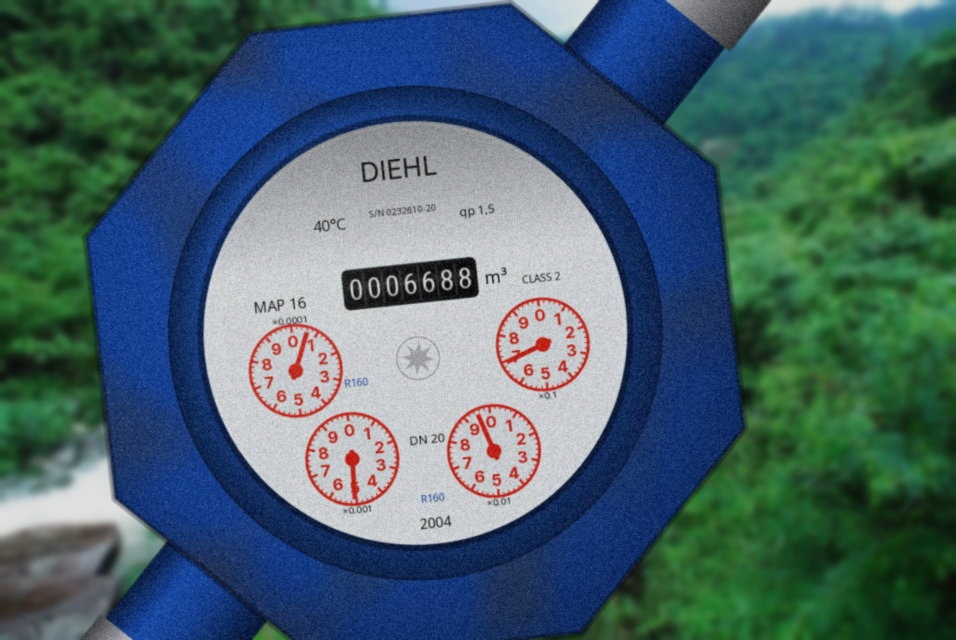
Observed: 6688.6950 m³
